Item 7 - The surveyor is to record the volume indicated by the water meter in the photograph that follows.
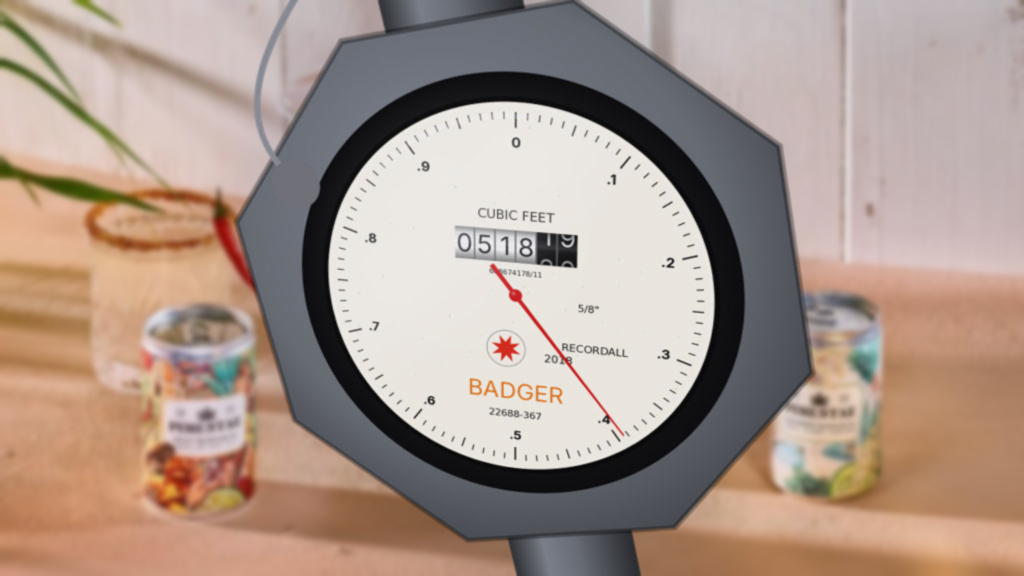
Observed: 51819.39 ft³
